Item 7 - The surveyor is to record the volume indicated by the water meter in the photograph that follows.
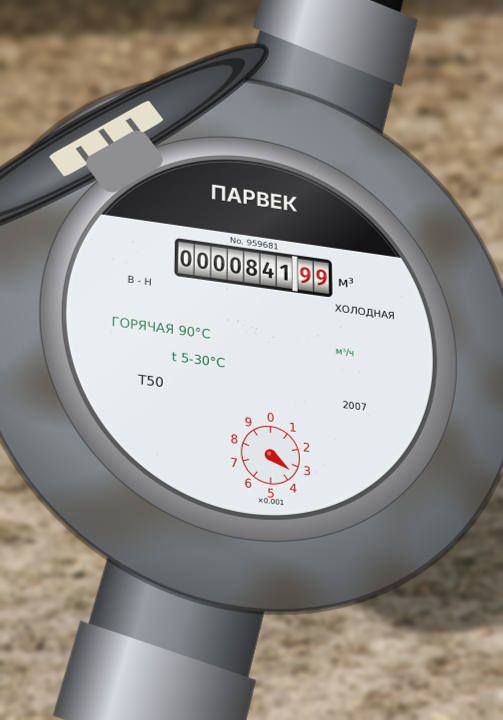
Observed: 841.993 m³
